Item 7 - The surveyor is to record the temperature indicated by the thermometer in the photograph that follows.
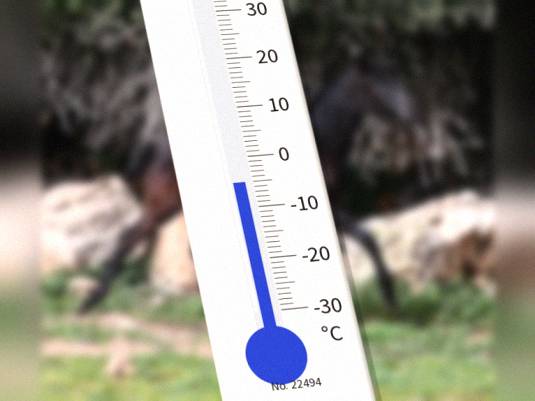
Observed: -5 °C
